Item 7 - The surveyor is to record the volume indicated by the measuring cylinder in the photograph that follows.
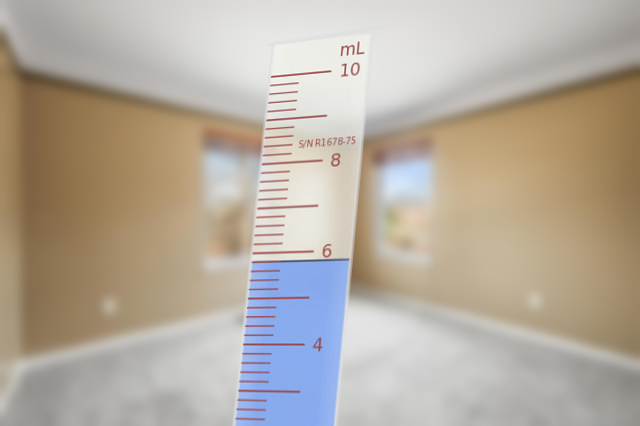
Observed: 5.8 mL
